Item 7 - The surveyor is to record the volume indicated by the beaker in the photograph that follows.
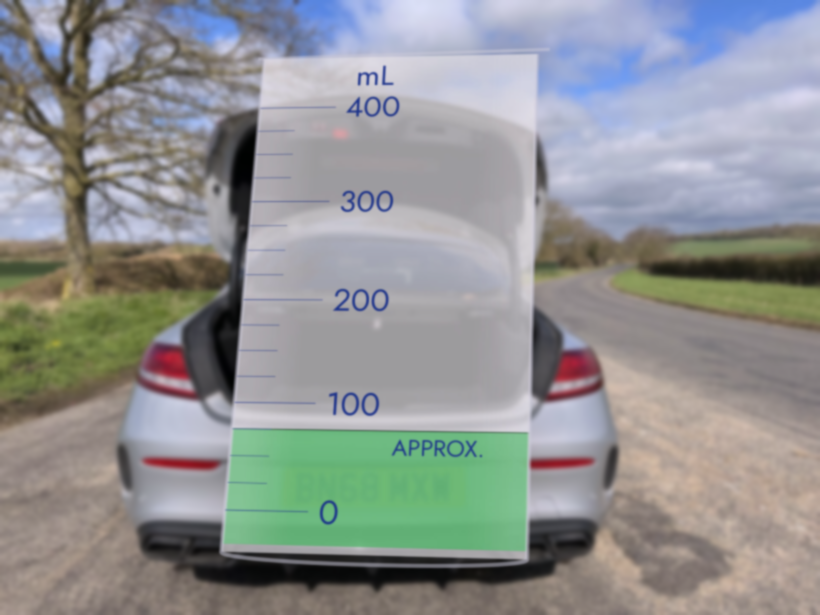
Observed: 75 mL
